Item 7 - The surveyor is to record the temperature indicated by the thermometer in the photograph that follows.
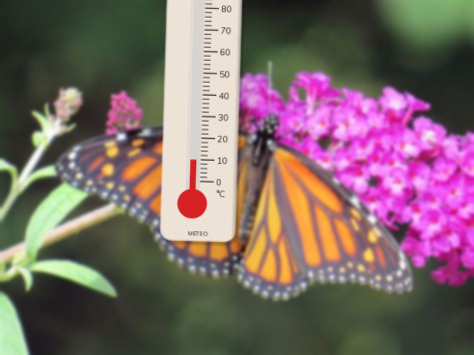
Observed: 10 °C
